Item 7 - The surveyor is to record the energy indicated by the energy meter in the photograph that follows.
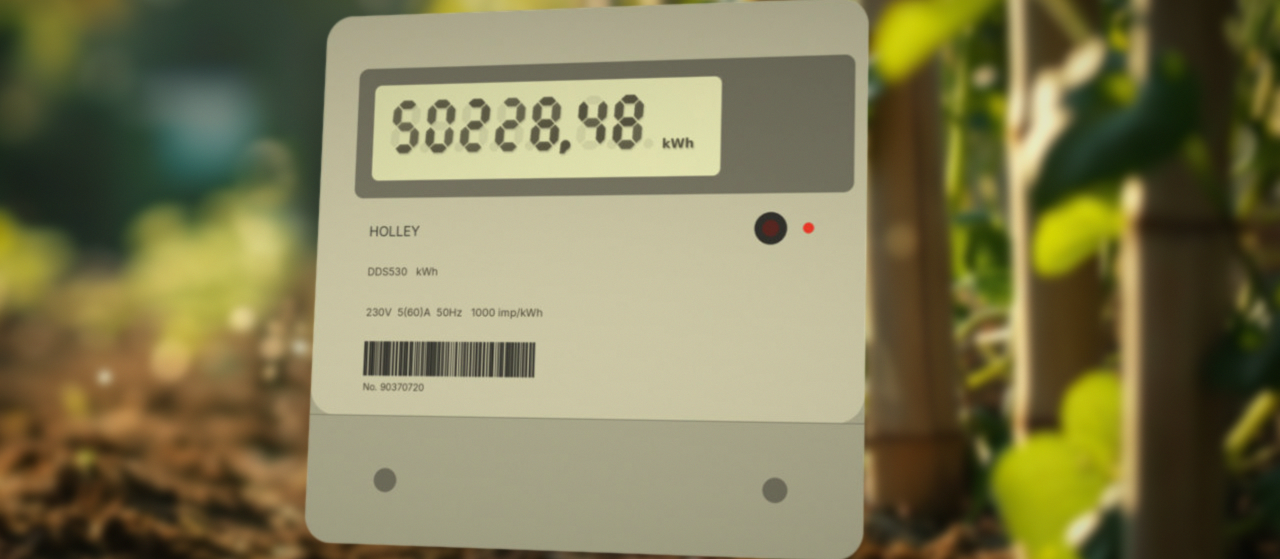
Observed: 50228.48 kWh
